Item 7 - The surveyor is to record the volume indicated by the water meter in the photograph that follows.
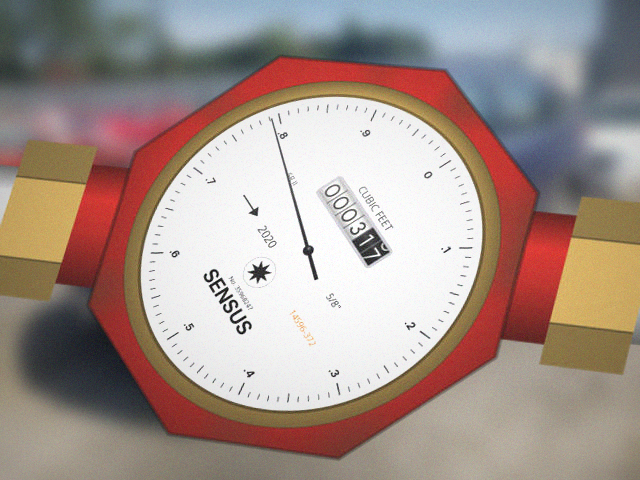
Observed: 316.79 ft³
